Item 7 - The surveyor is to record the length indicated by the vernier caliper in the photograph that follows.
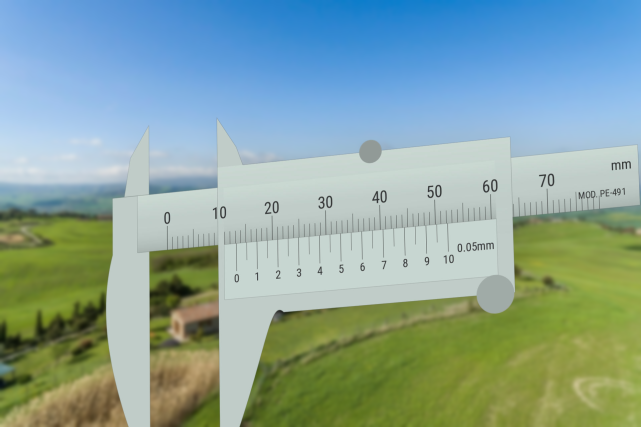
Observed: 13.2 mm
